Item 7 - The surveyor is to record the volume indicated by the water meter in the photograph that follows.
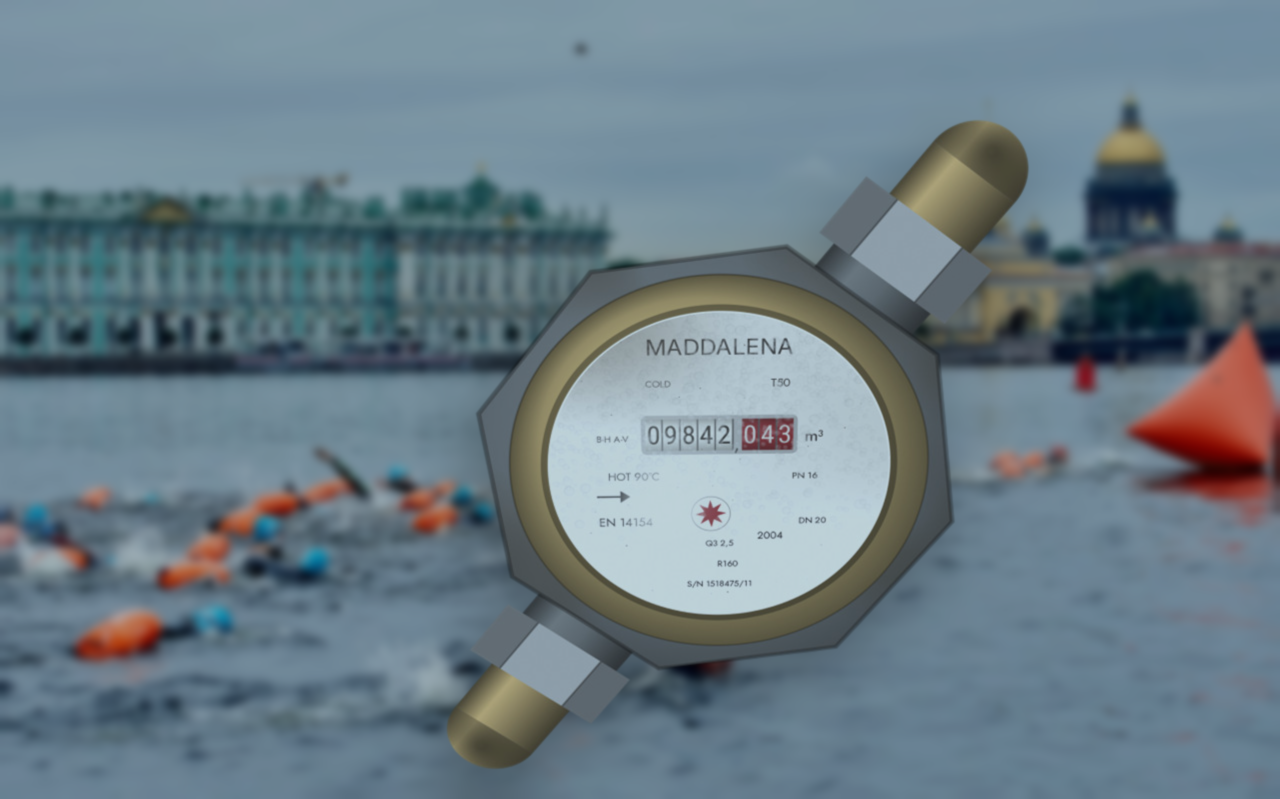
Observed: 9842.043 m³
